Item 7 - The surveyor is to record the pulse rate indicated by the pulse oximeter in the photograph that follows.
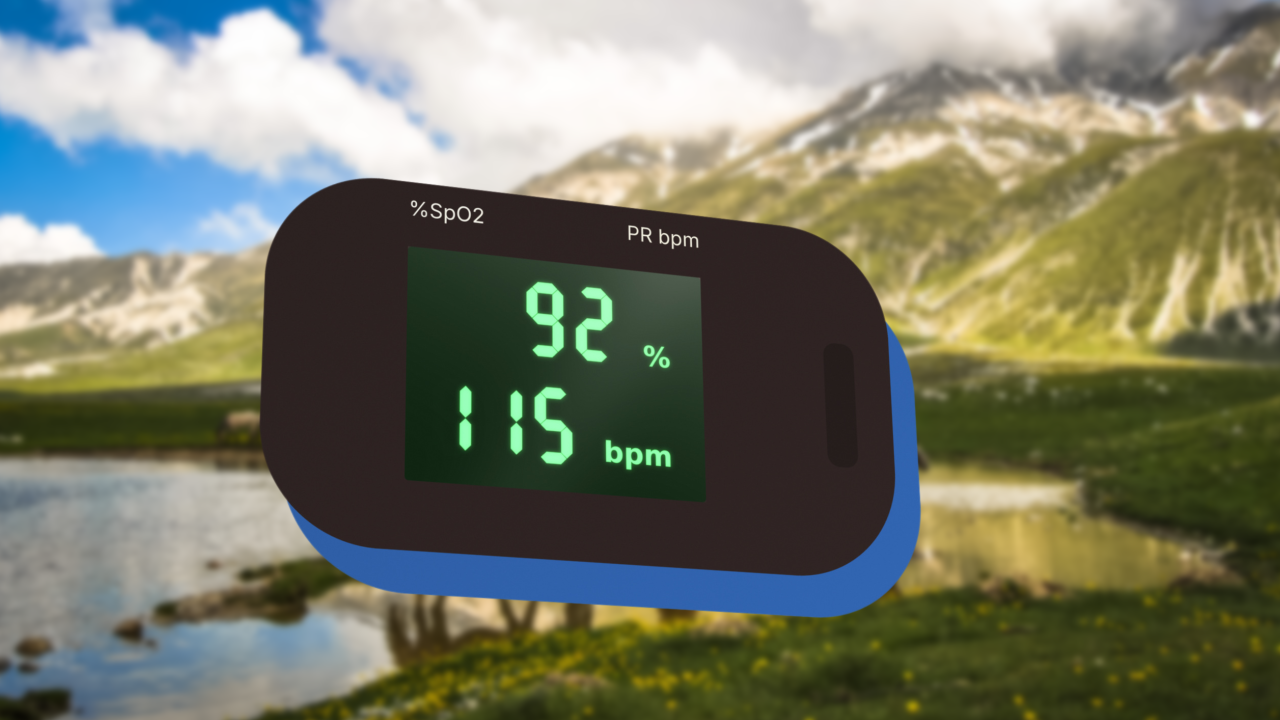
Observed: 115 bpm
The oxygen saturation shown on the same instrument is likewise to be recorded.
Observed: 92 %
